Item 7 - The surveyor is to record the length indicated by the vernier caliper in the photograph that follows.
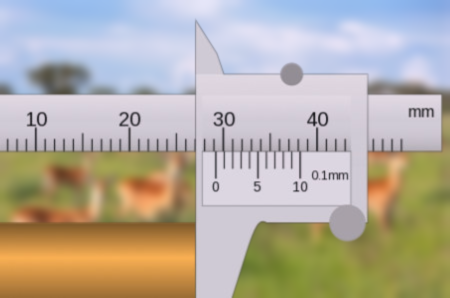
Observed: 29.2 mm
